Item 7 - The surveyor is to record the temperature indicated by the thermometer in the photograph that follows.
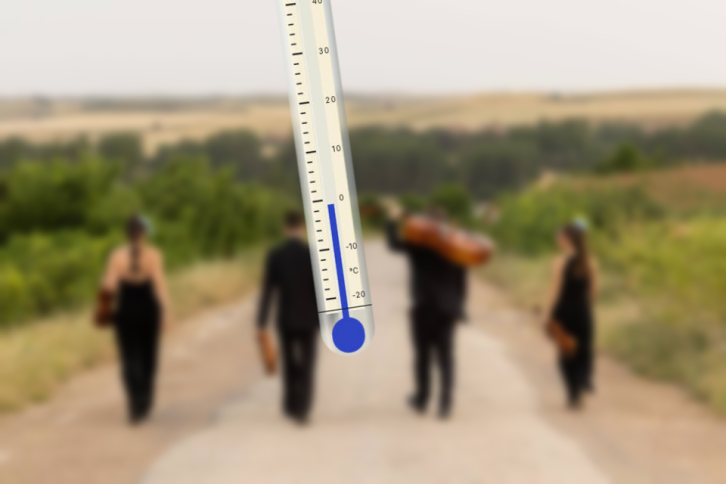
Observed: -1 °C
